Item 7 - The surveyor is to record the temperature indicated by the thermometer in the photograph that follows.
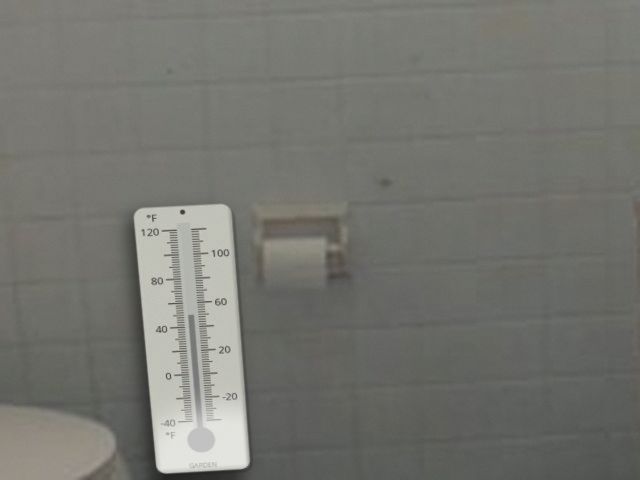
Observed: 50 °F
